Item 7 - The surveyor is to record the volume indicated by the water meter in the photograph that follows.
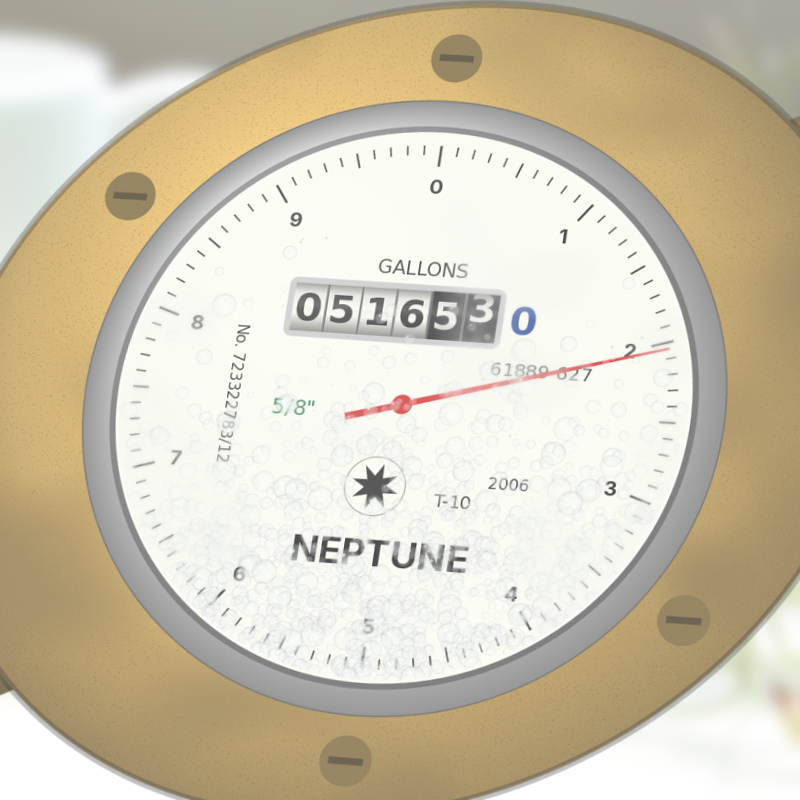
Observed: 516532.0 gal
